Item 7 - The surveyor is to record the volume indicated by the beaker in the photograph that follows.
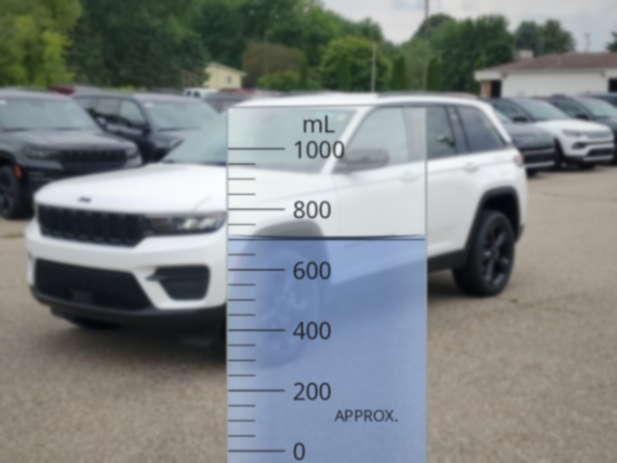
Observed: 700 mL
